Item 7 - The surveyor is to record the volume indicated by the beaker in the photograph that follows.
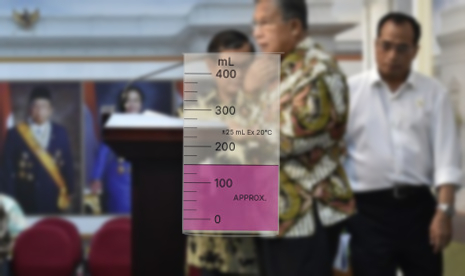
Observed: 150 mL
